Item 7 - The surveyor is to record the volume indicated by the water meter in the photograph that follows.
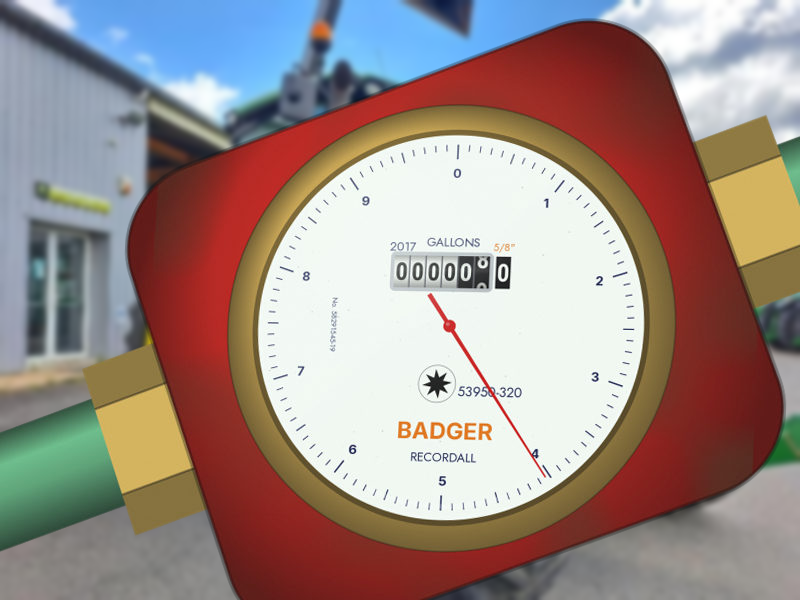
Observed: 84.0 gal
